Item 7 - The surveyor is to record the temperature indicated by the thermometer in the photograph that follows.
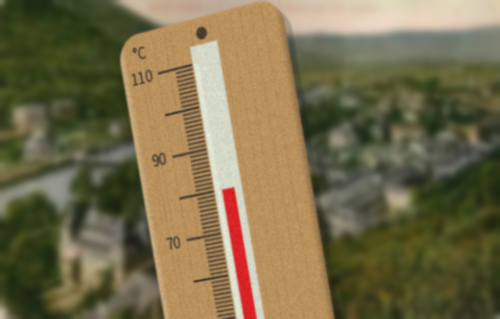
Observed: 80 °C
